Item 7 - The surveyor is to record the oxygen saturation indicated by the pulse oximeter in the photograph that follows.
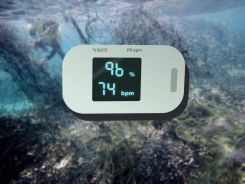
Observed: 96 %
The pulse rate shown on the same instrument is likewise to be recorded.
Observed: 74 bpm
